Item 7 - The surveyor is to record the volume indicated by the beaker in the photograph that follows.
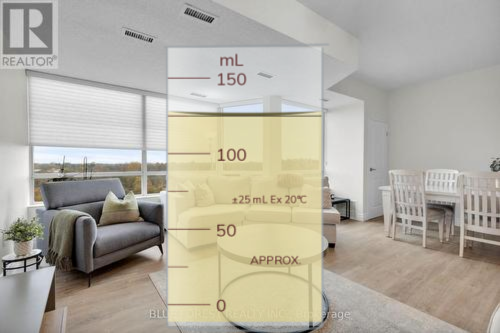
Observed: 125 mL
